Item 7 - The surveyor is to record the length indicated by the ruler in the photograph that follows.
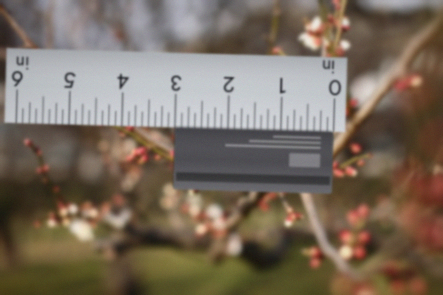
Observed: 3 in
